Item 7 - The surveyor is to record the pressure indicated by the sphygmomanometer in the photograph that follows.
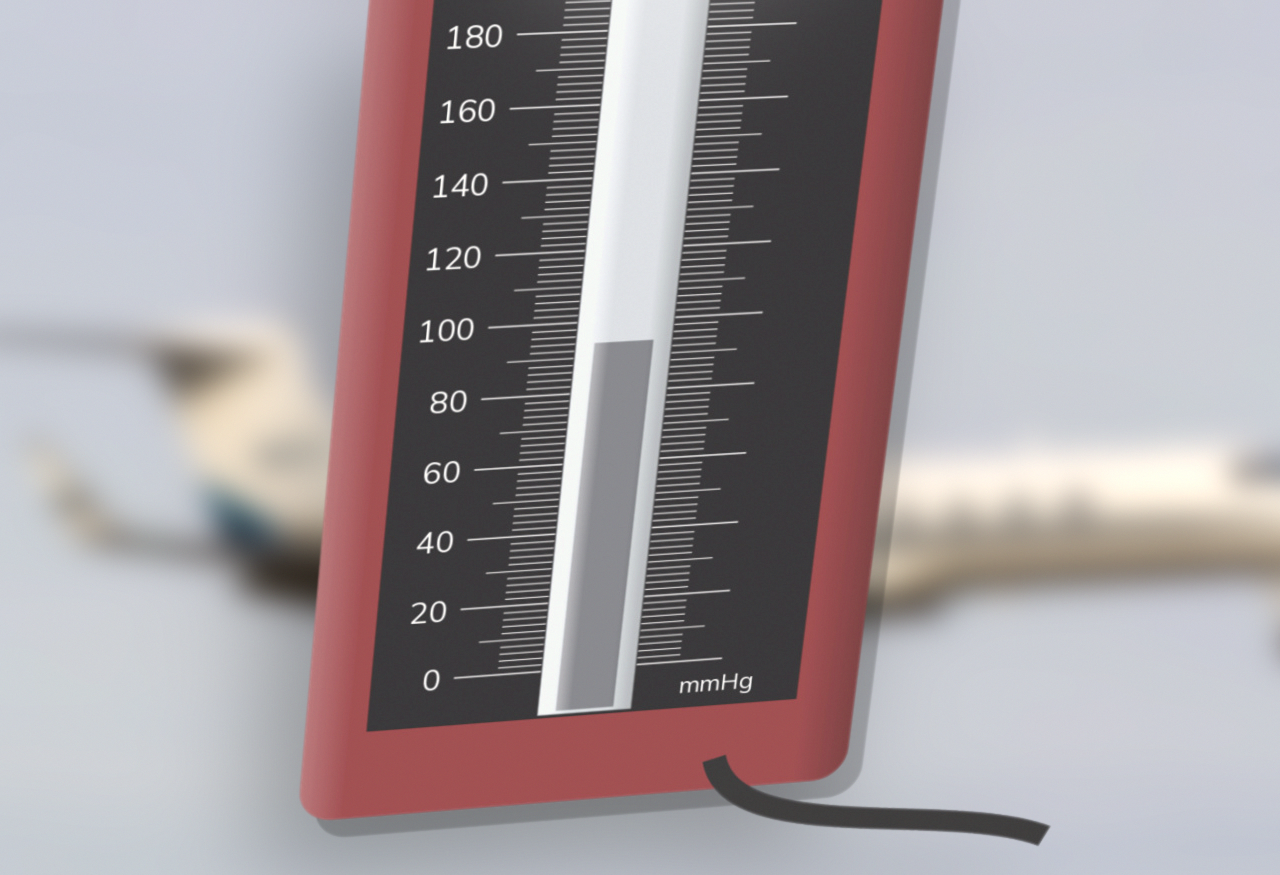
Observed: 94 mmHg
